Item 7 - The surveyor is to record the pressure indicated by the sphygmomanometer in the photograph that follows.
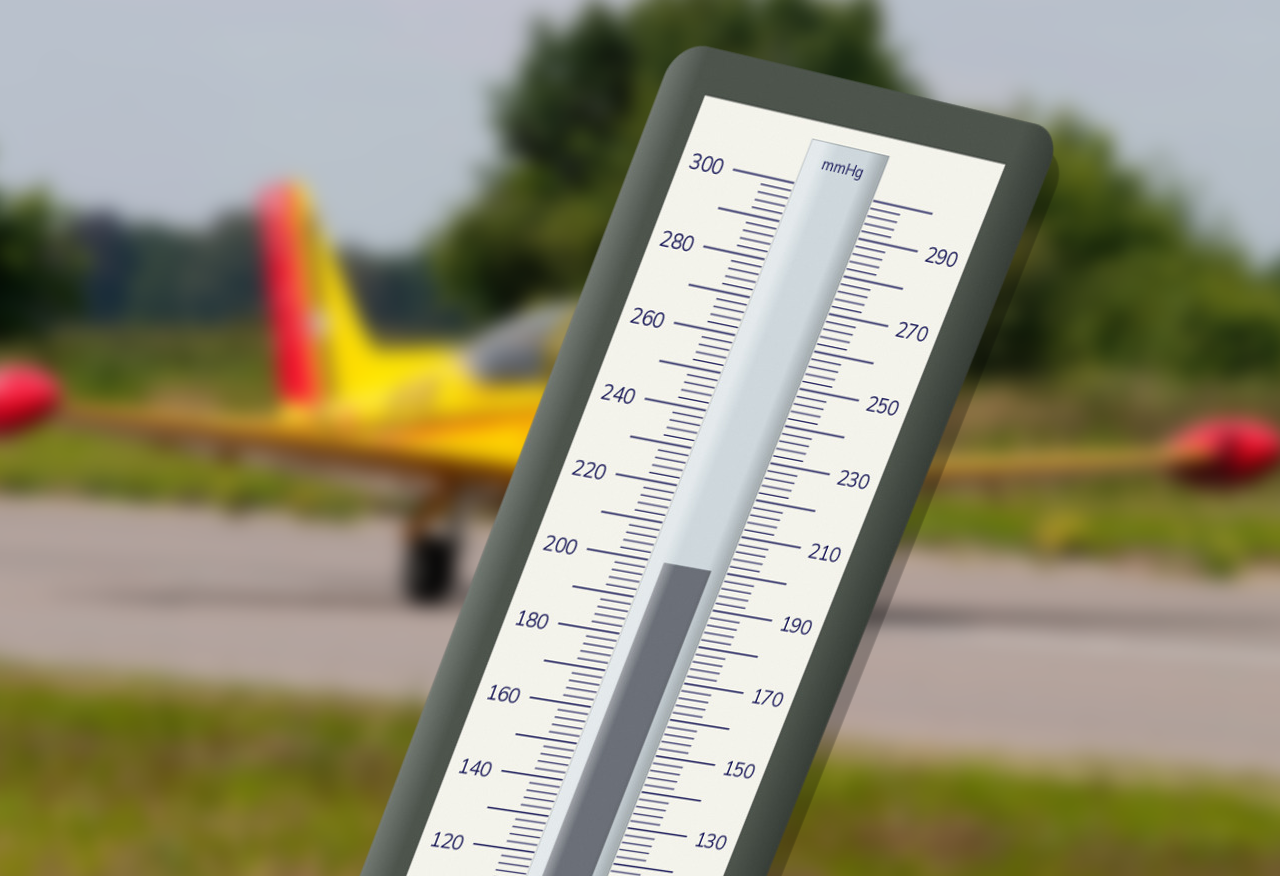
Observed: 200 mmHg
